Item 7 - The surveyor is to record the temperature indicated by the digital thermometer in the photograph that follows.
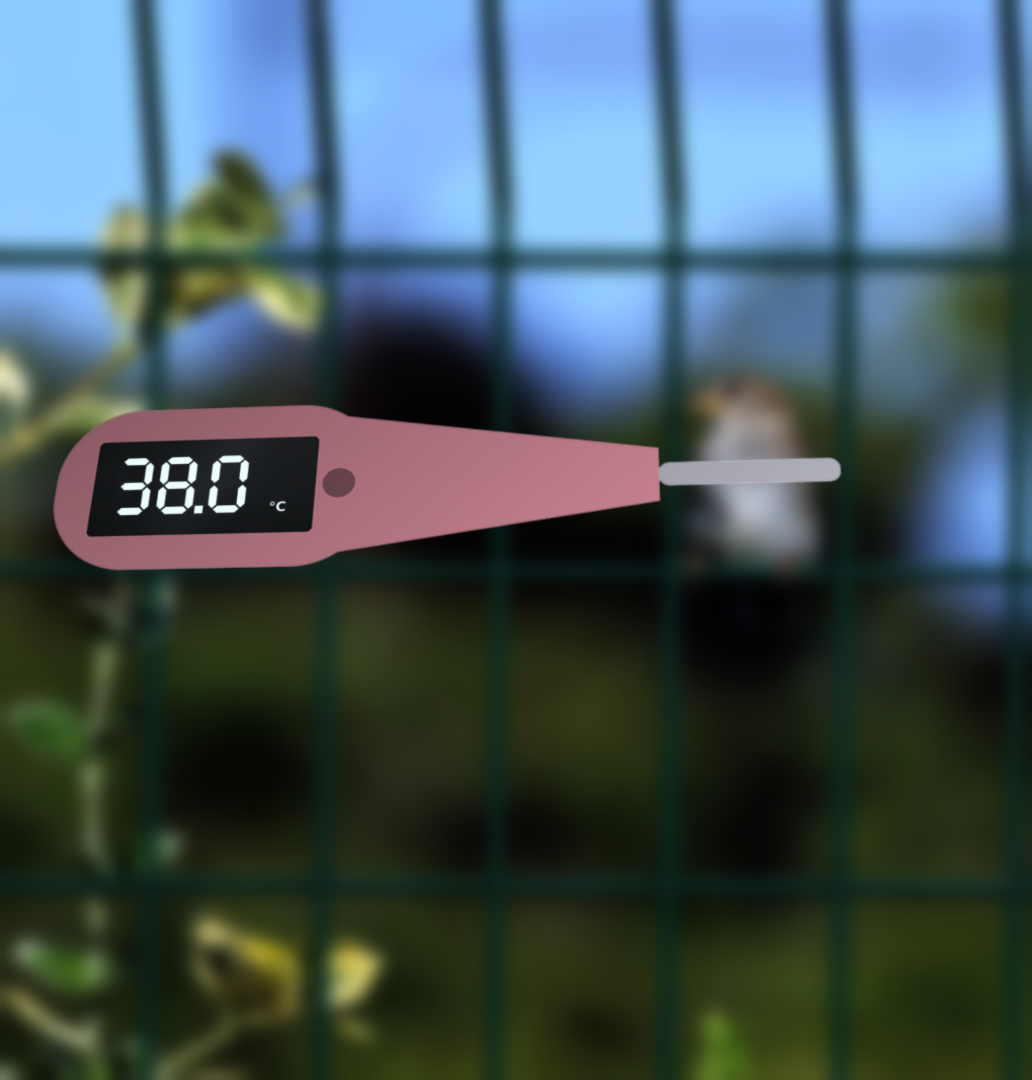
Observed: 38.0 °C
